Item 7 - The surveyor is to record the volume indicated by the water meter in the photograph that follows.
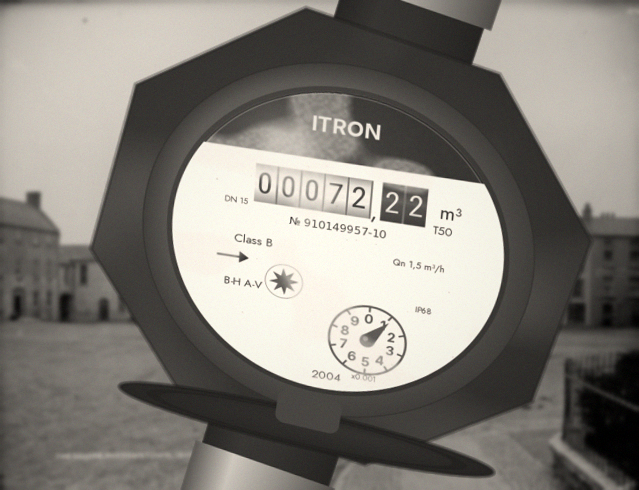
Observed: 72.221 m³
